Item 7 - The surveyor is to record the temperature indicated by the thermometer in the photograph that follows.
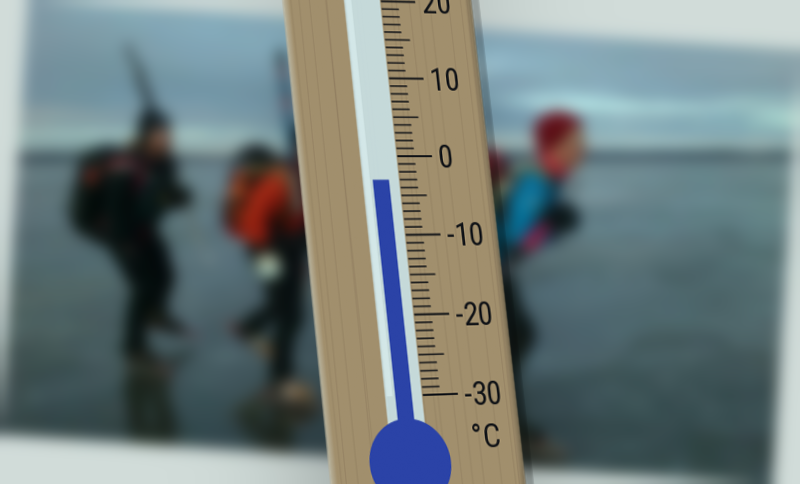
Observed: -3 °C
